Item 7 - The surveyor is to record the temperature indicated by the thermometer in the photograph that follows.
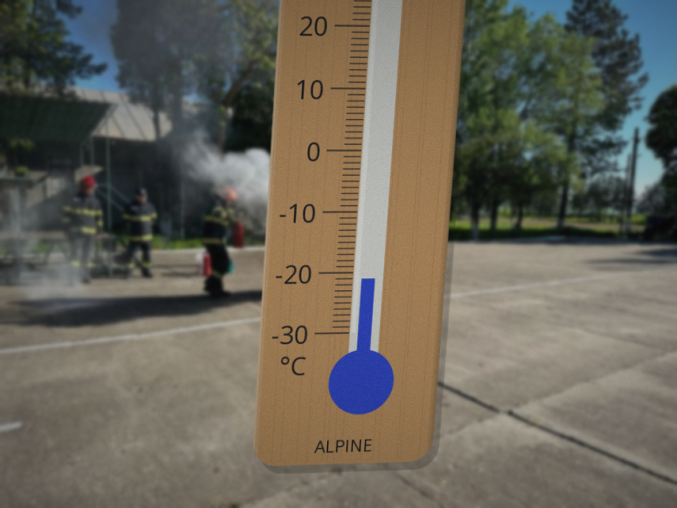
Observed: -21 °C
